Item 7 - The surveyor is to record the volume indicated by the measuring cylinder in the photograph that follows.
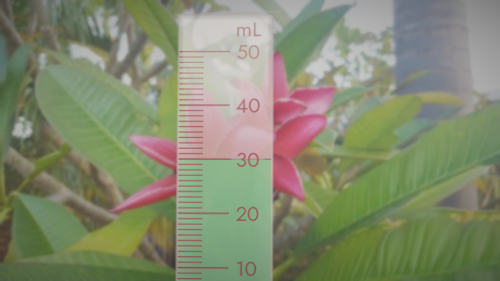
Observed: 30 mL
